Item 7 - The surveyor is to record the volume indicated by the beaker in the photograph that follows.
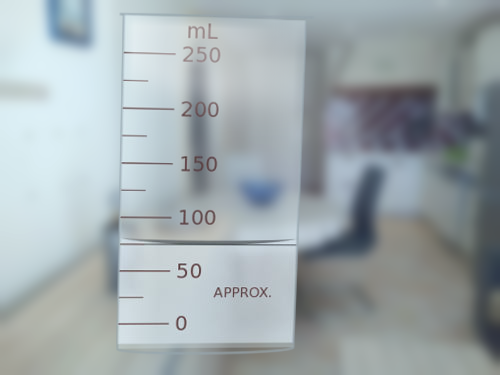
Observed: 75 mL
